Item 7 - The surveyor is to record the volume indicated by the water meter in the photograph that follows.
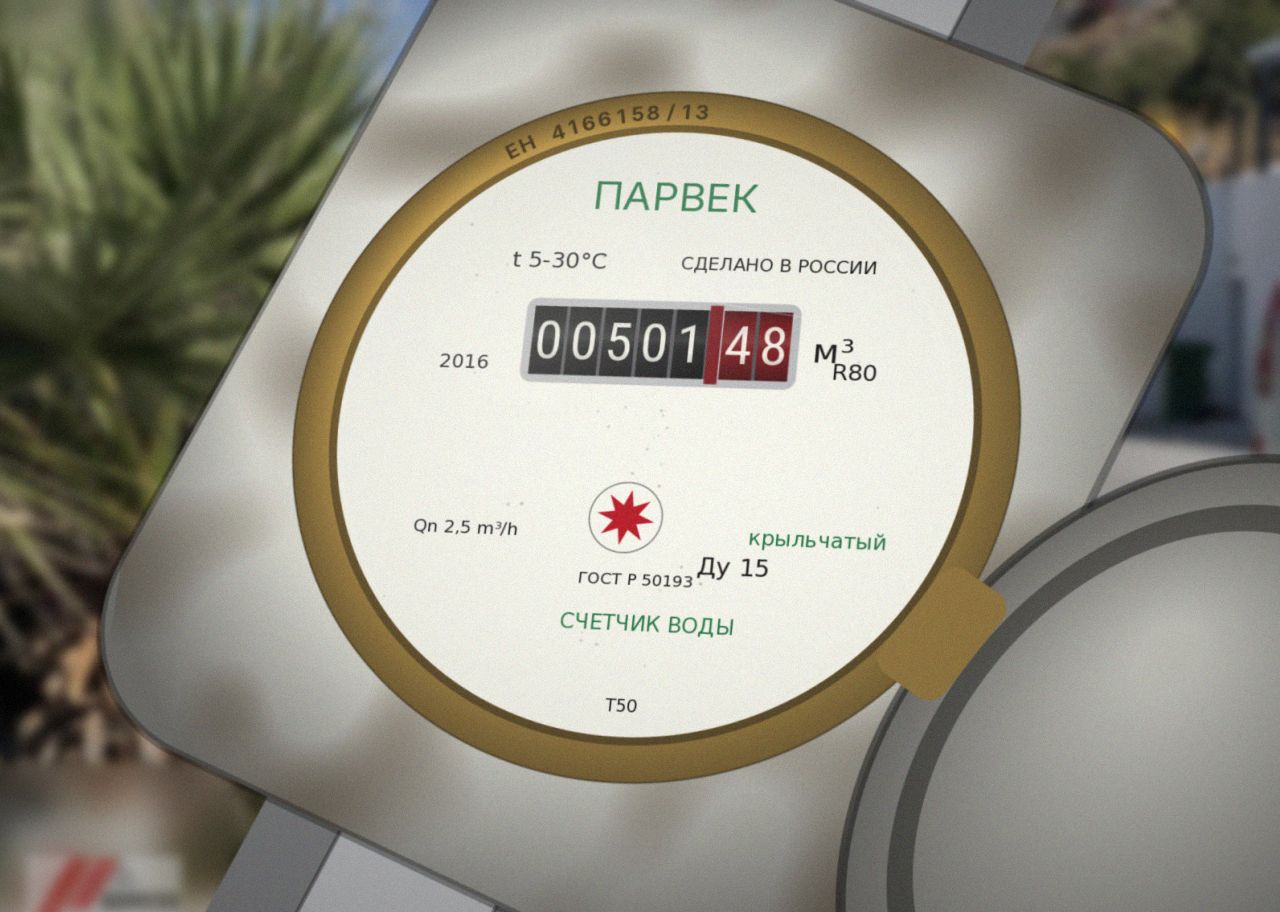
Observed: 501.48 m³
